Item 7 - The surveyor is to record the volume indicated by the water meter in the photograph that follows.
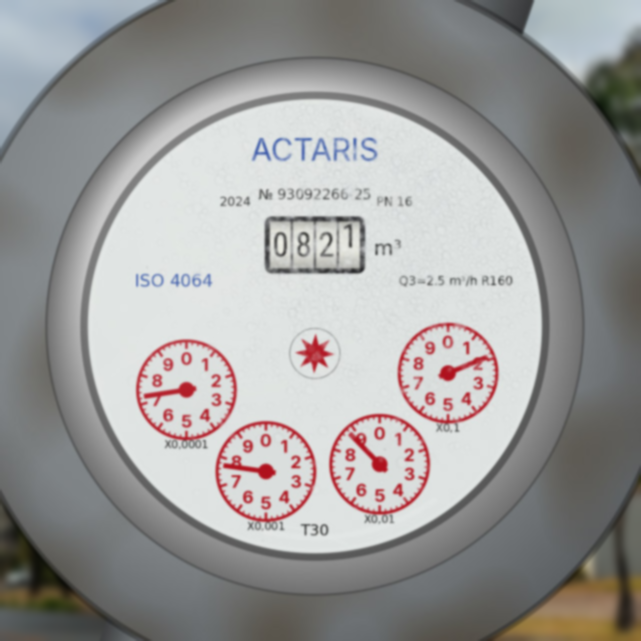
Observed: 821.1877 m³
